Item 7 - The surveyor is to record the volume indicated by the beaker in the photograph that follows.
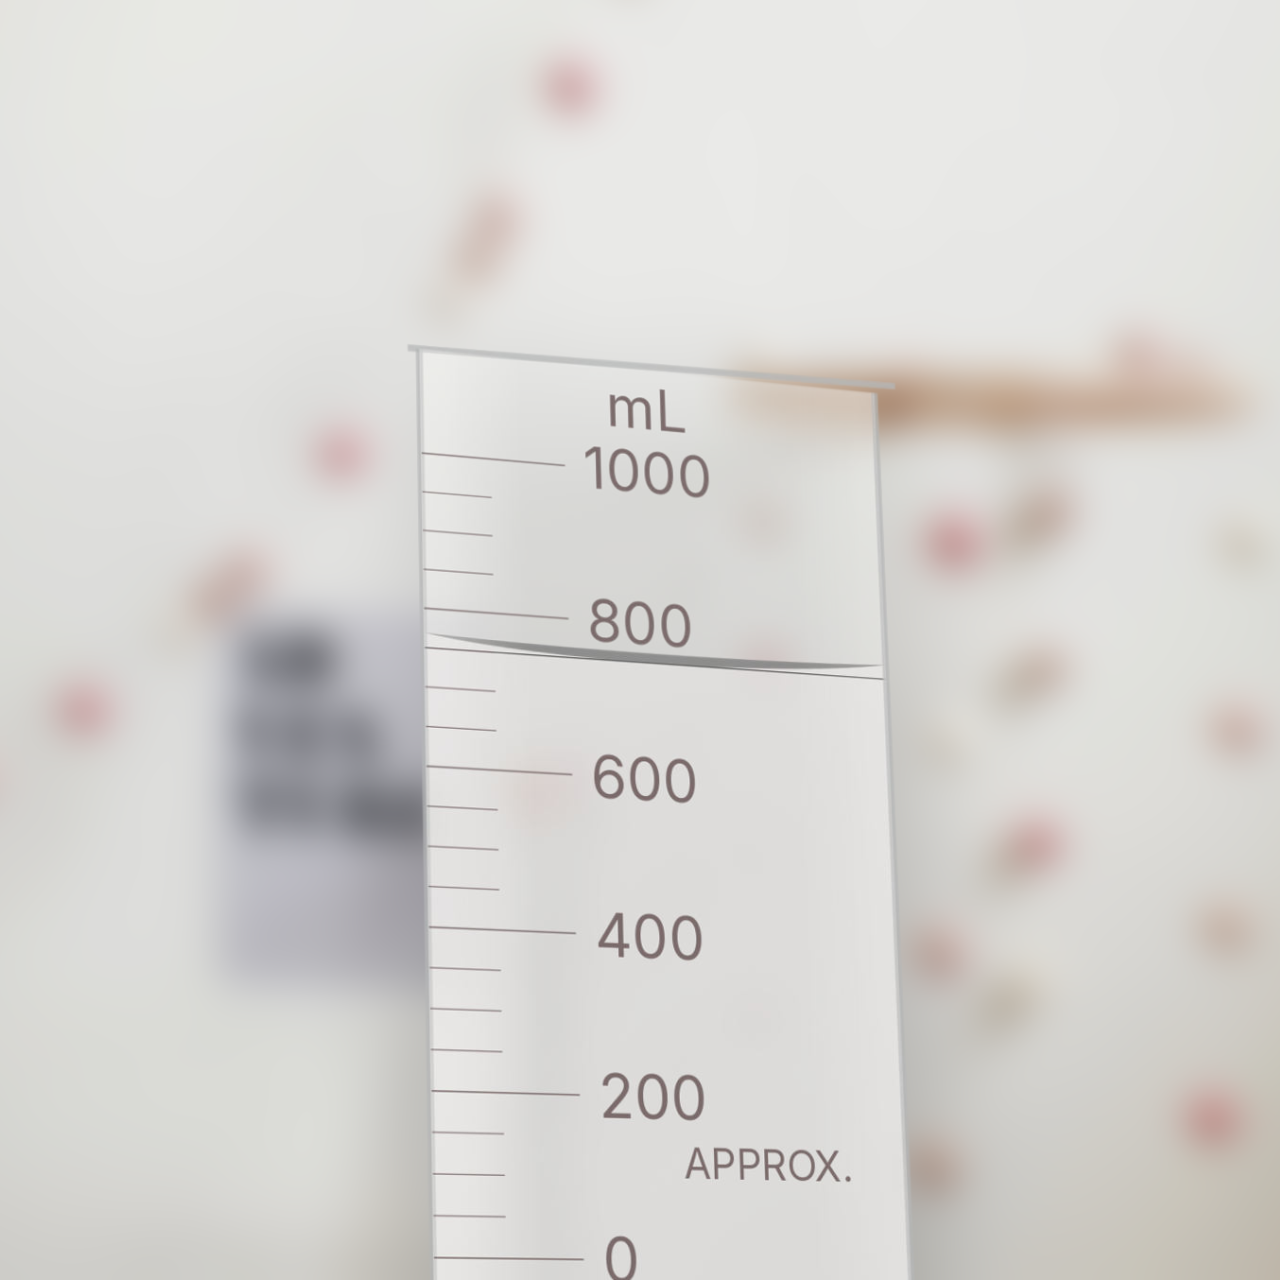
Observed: 750 mL
